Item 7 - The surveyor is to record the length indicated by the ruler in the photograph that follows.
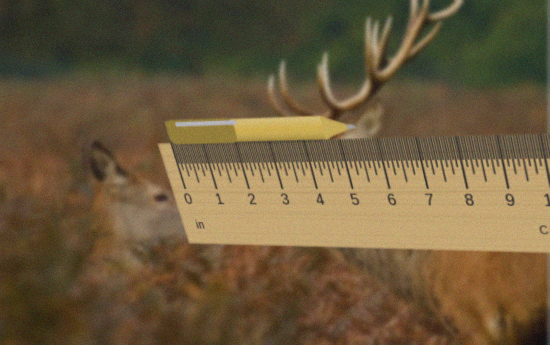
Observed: 5.5 in
